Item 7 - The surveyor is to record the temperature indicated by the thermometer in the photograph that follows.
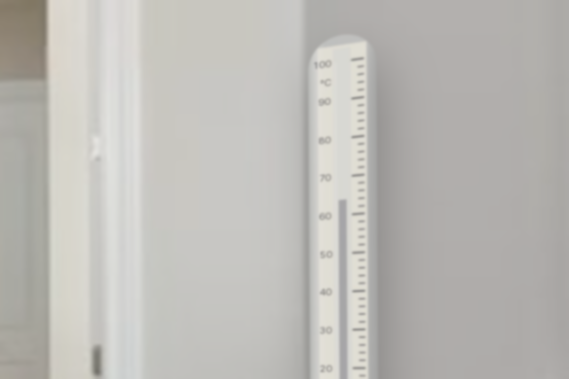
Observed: 64 °C
